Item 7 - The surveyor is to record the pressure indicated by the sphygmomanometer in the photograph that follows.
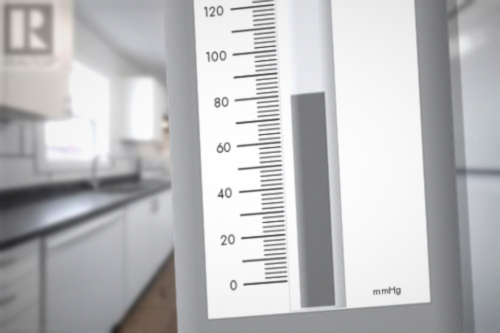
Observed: 80 mmHg
